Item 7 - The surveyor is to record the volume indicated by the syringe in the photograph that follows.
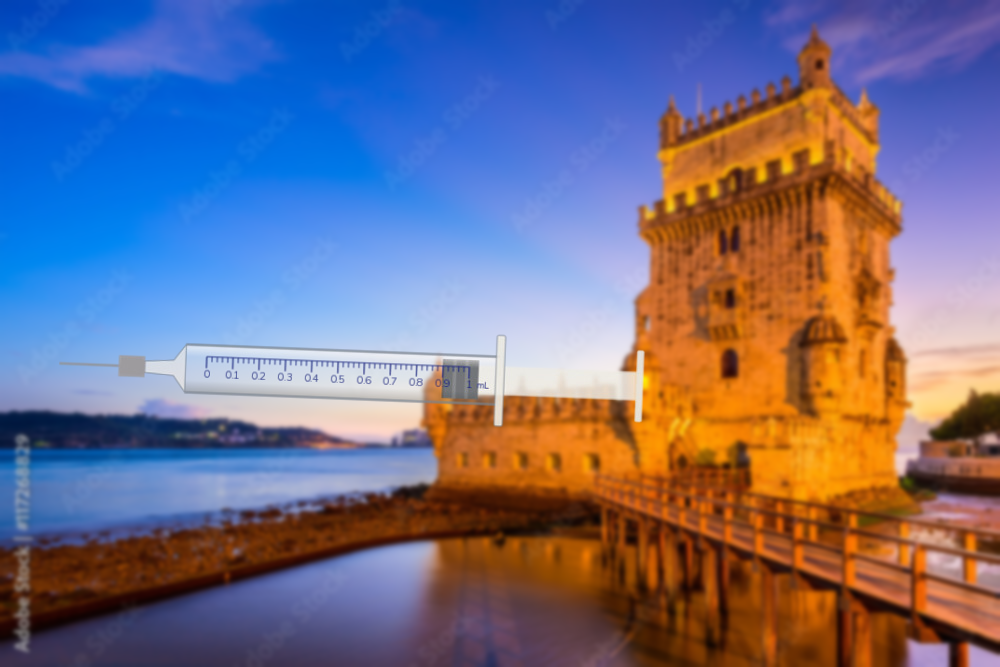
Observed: 0.9 mL
